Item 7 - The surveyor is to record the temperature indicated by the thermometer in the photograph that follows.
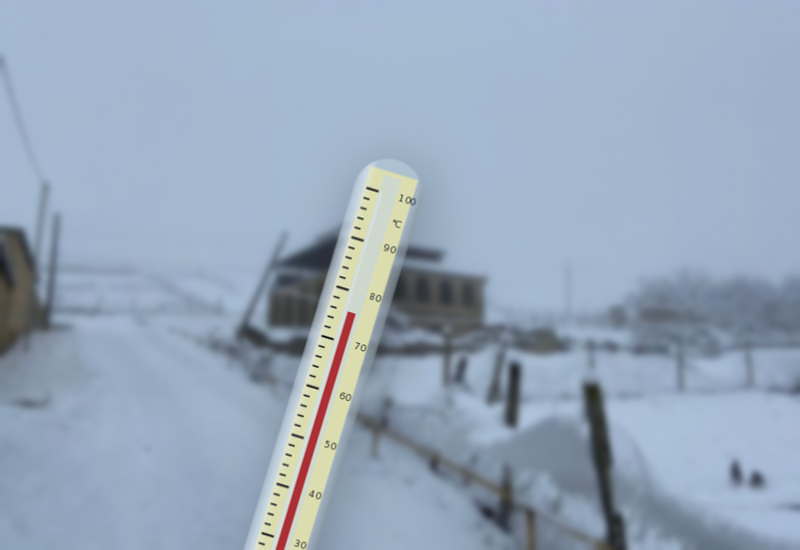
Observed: 76 °C
